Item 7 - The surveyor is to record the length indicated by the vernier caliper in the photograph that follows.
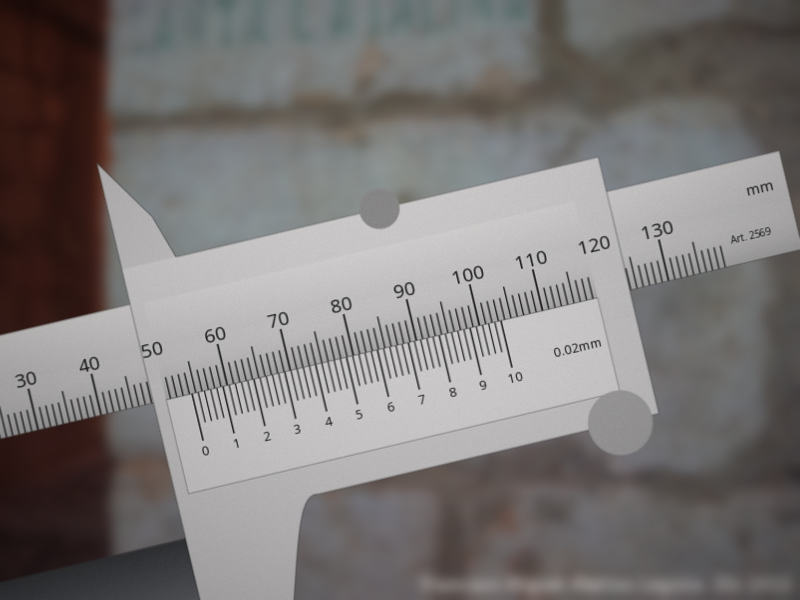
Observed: 54.4 mm
